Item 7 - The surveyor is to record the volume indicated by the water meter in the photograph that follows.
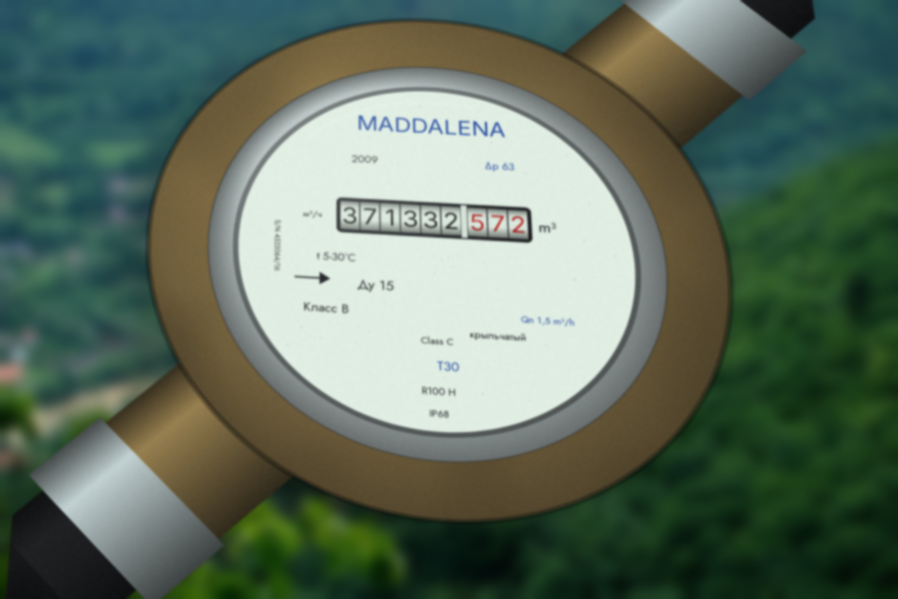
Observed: 371332.572 m³
